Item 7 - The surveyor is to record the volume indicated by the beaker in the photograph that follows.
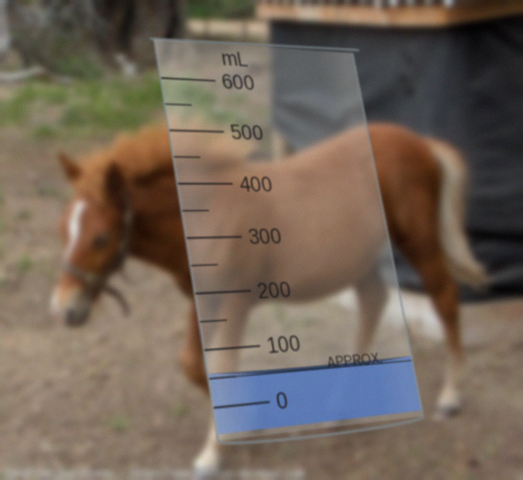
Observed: 50 mL
